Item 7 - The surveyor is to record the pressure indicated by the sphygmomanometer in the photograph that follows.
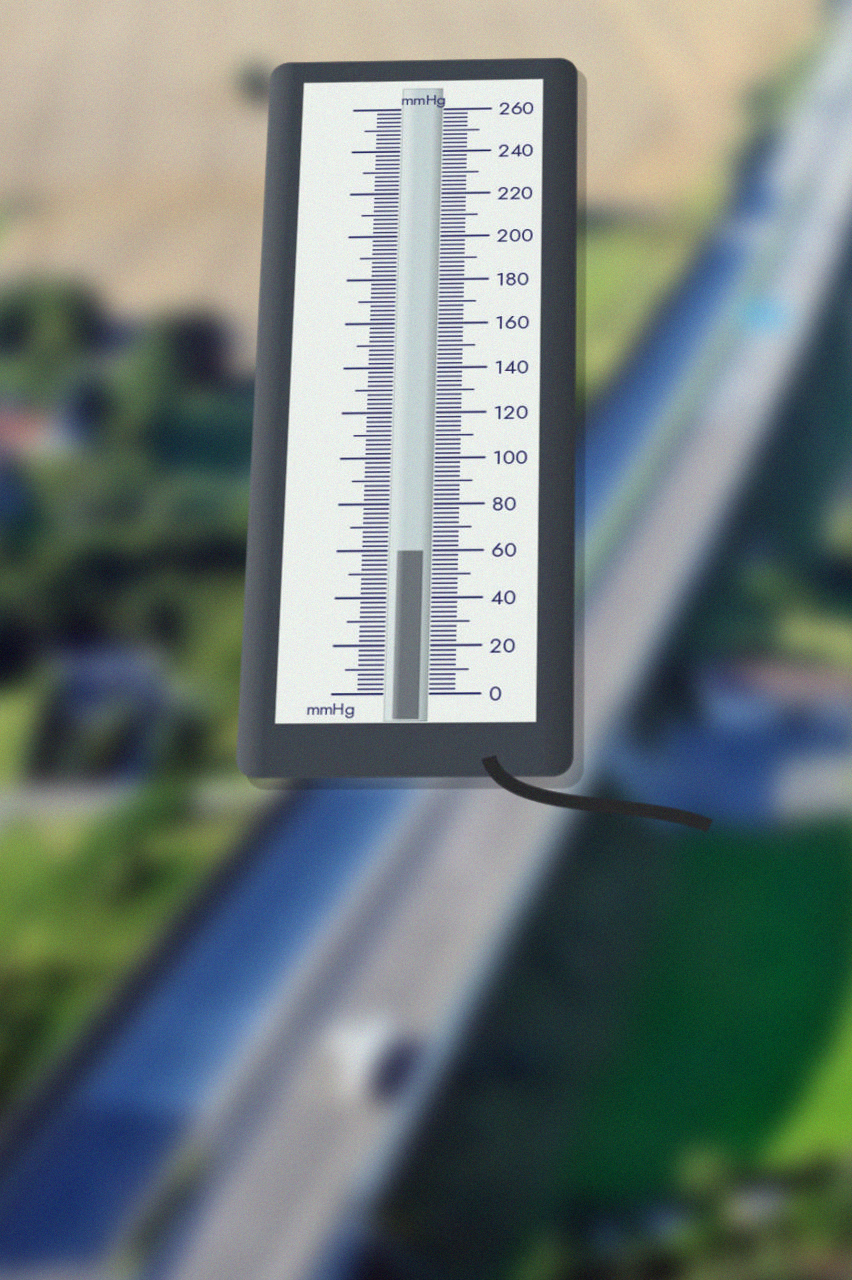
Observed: 60 mmHg
